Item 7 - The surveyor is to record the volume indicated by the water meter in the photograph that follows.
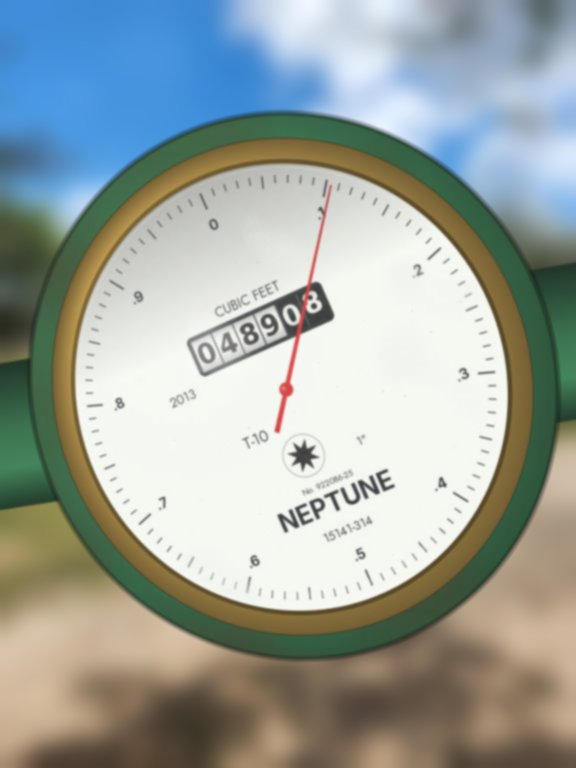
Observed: 48908.10 ft³
